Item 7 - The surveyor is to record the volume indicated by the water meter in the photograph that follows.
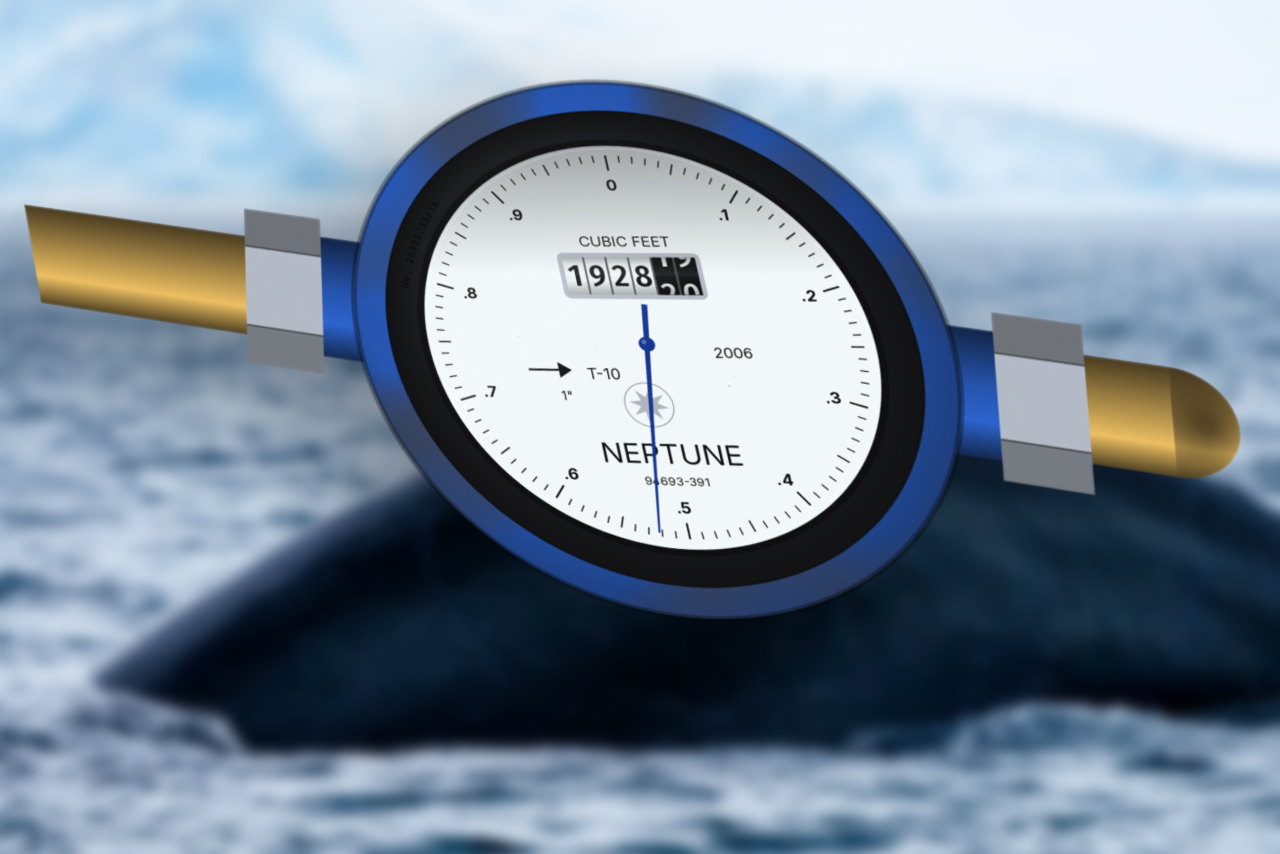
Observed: 192819.52 ft³
